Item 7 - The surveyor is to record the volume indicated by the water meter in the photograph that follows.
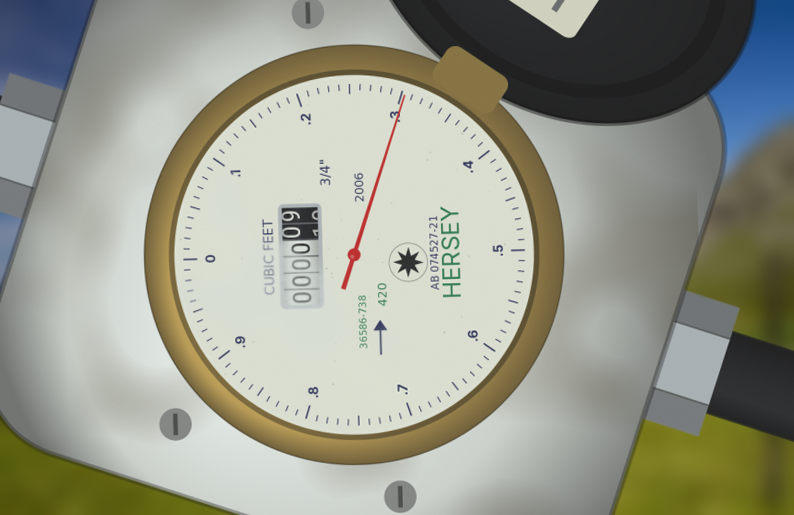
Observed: 9.30 ft³
